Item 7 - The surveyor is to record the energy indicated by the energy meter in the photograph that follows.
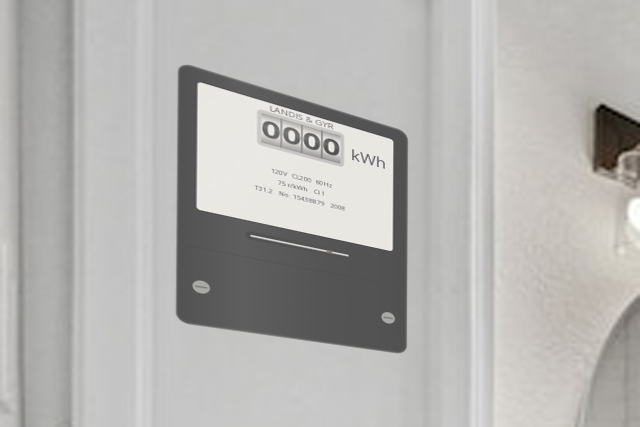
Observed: 0 kWh
